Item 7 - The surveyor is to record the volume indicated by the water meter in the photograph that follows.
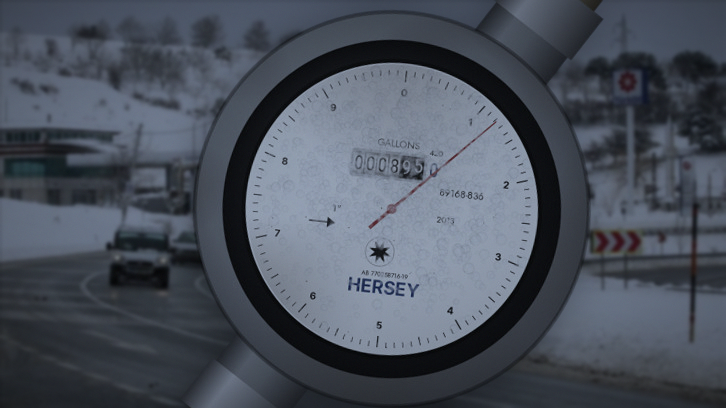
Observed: 8951.2 gal
